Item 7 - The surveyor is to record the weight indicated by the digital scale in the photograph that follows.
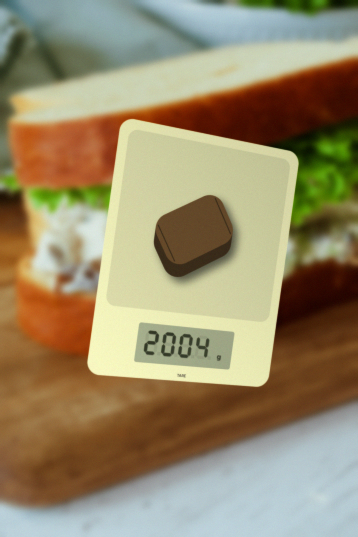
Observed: 2004 g
